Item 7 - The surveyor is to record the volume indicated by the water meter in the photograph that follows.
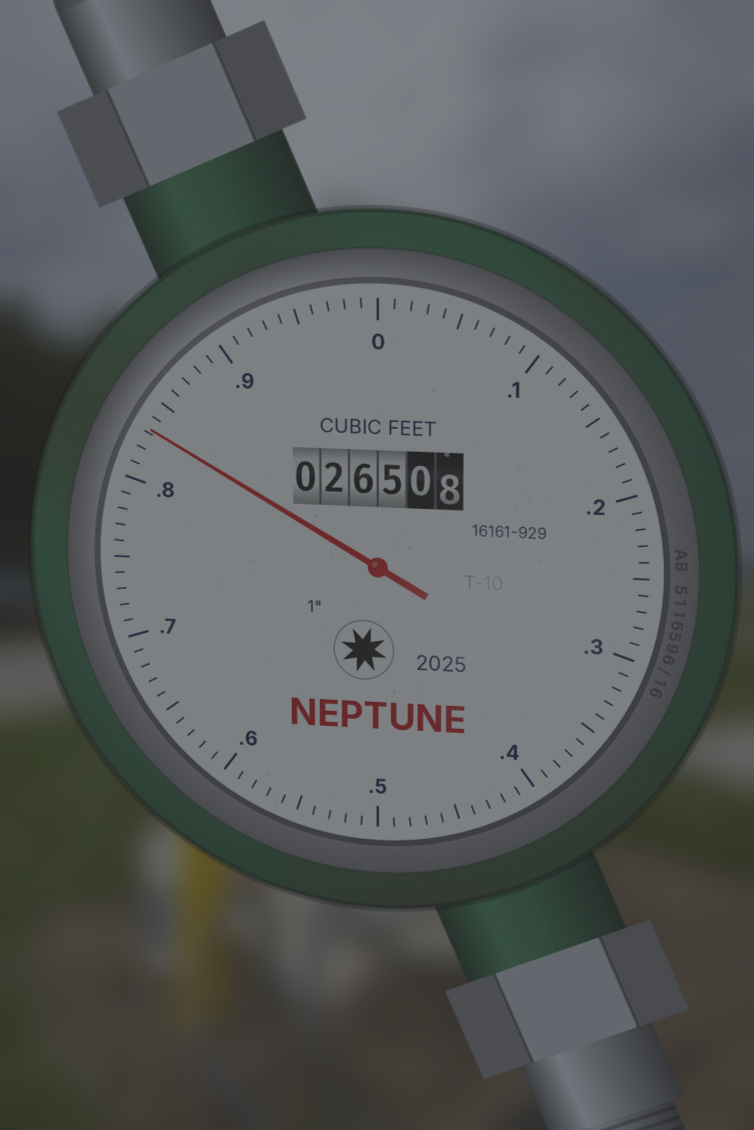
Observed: 26507.83 ft³
